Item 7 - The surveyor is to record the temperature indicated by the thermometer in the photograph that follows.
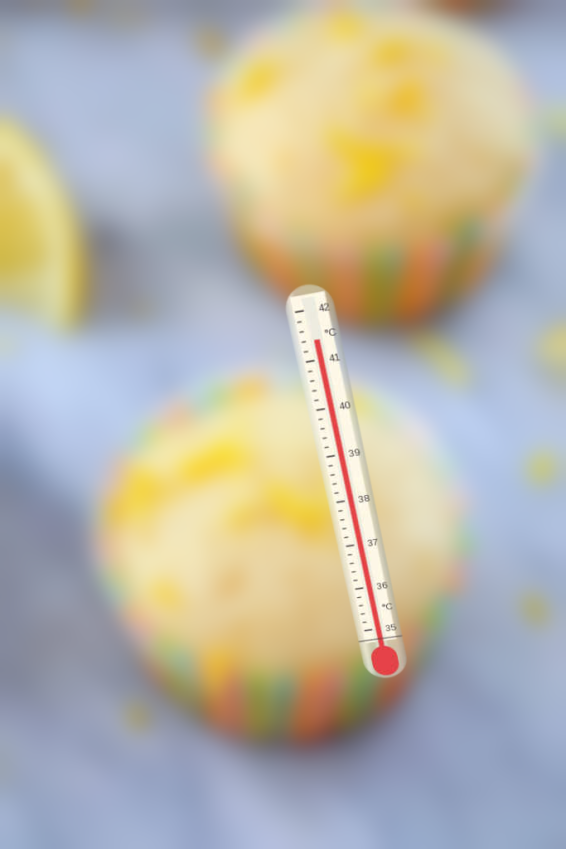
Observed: 41.4 °C
